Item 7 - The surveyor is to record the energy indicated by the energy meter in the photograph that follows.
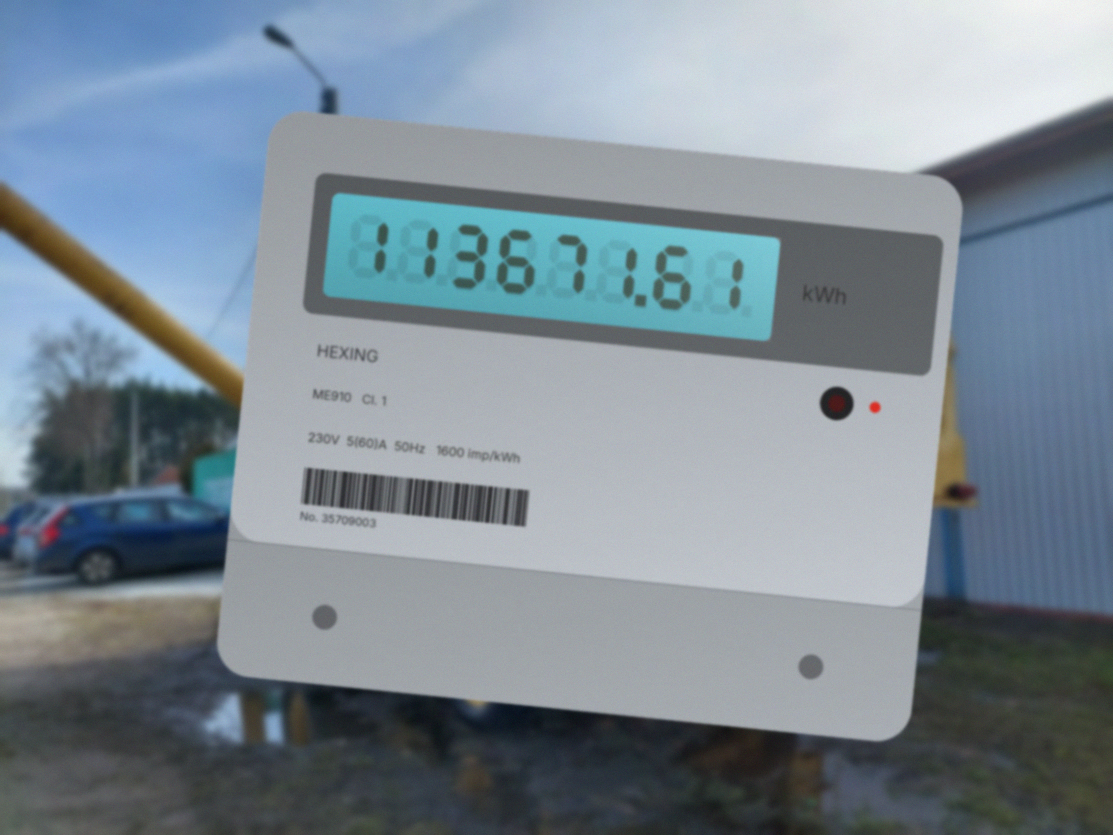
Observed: 113671.61 kWh
